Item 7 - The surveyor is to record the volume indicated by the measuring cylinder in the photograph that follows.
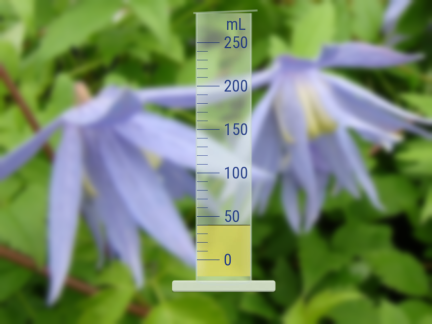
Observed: 40 mL
